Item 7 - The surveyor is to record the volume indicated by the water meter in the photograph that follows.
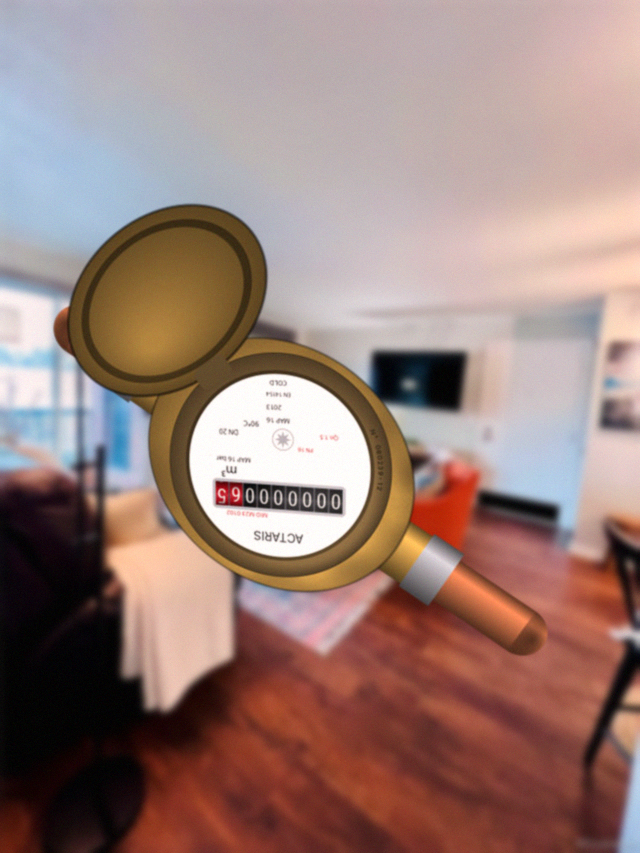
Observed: 0.65 m³
